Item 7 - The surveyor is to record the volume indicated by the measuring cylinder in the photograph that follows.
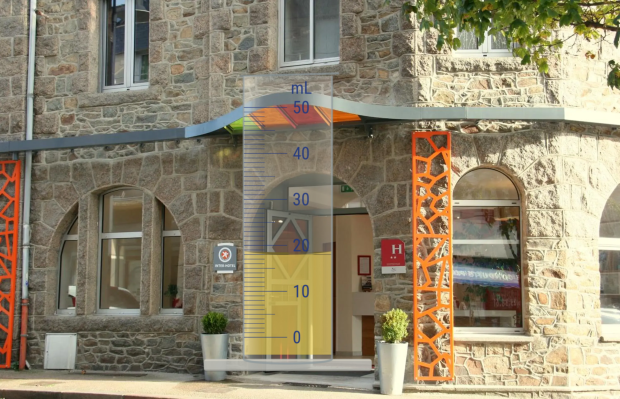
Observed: 18 mL
